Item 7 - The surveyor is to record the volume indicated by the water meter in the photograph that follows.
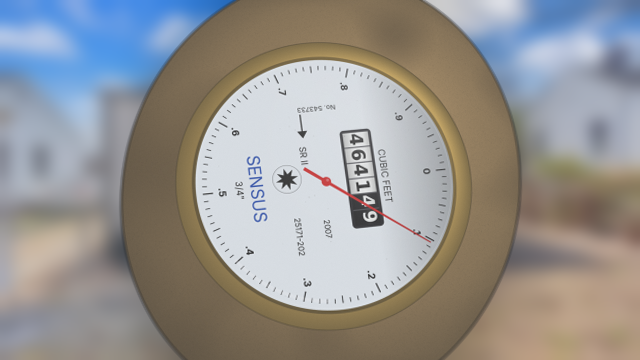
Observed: 464149.10 ft³
